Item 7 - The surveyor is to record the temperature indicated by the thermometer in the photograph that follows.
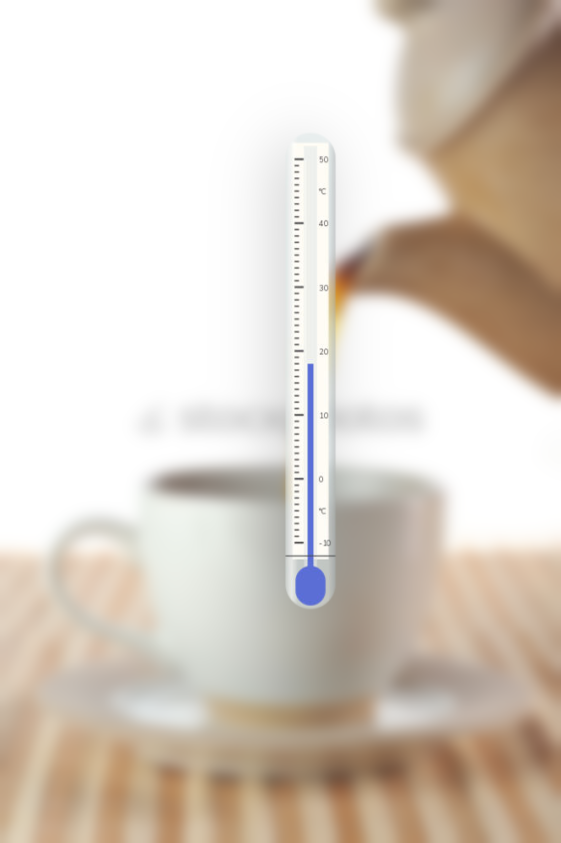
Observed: 18 °C
